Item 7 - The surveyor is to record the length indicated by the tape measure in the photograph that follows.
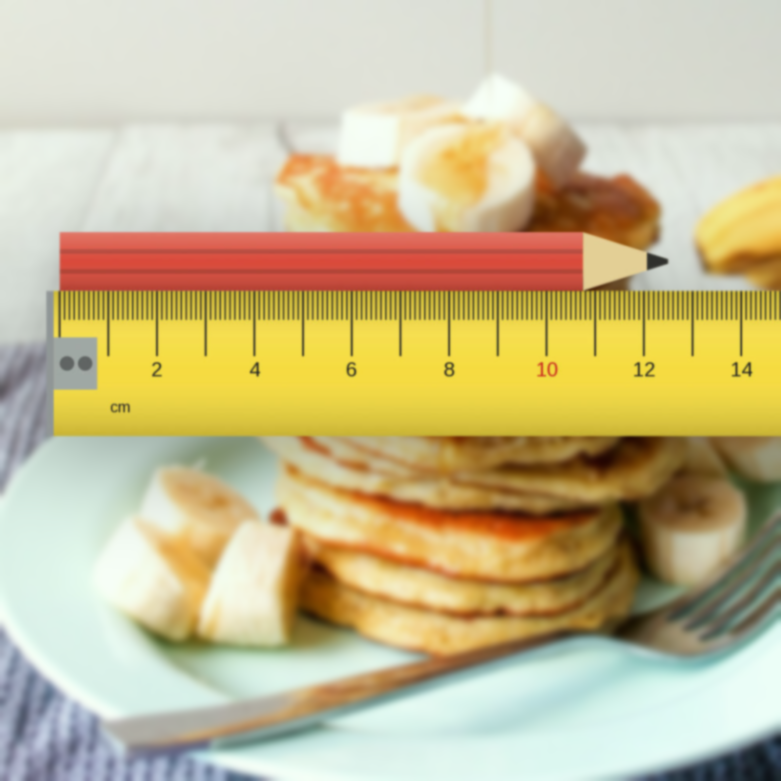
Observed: 12.5 cm
